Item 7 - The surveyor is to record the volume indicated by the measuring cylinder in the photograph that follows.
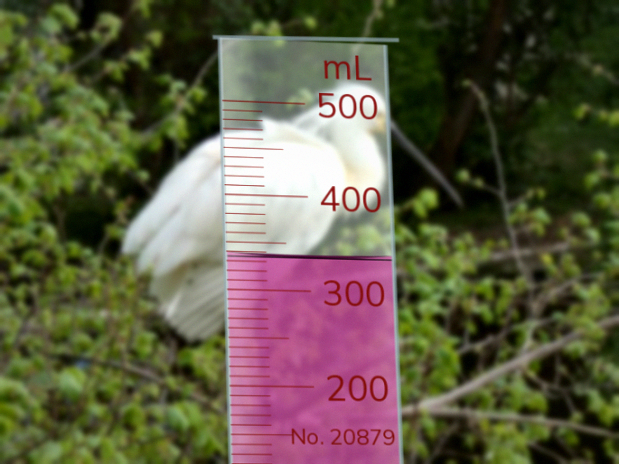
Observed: 335 mL
